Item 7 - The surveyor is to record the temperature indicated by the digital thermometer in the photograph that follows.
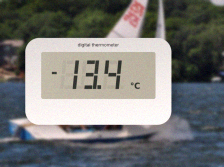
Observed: -13.4 °C
